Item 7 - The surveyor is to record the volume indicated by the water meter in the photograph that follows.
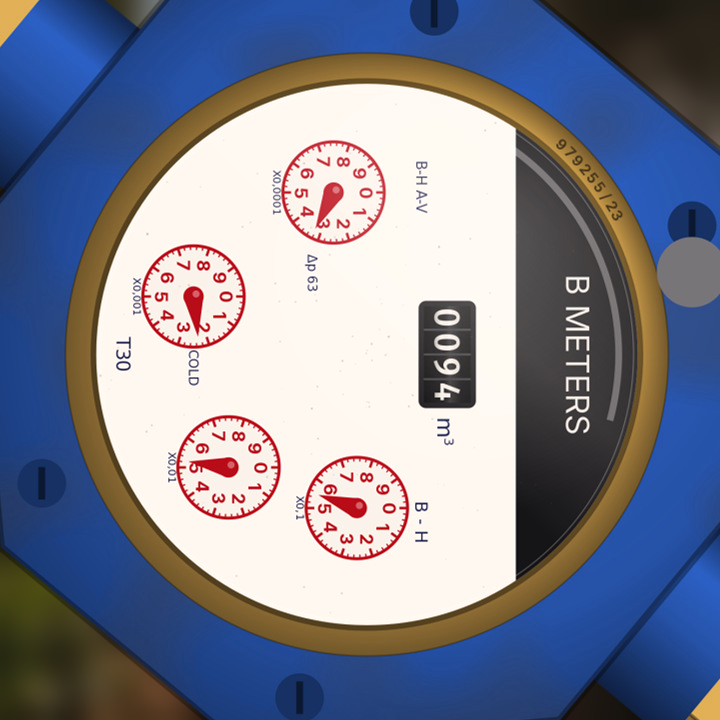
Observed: 94.5523 m³
